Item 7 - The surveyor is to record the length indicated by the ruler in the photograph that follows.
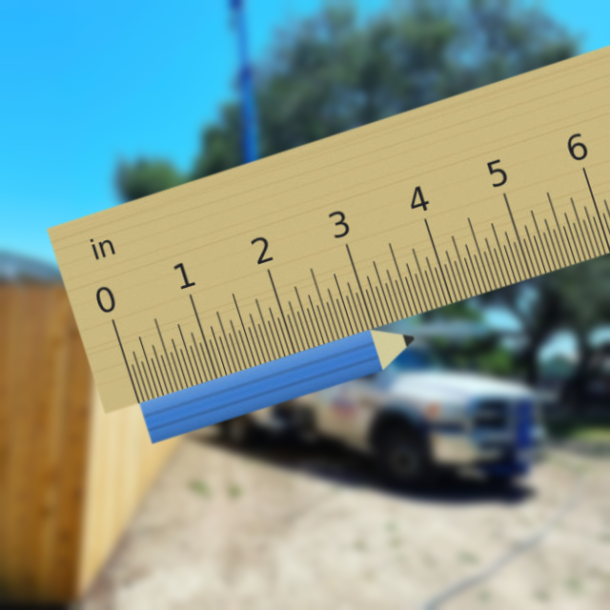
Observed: 3.4375 in
